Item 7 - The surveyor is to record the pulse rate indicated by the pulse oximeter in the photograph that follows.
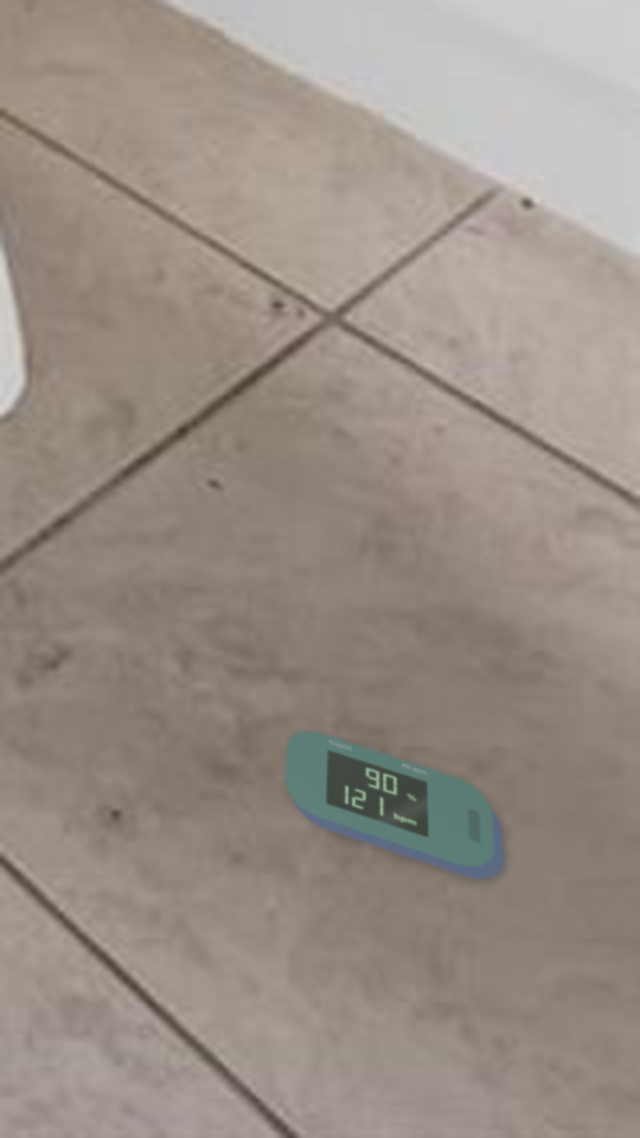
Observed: 121 bpm
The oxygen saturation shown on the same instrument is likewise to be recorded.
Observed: 90 %
